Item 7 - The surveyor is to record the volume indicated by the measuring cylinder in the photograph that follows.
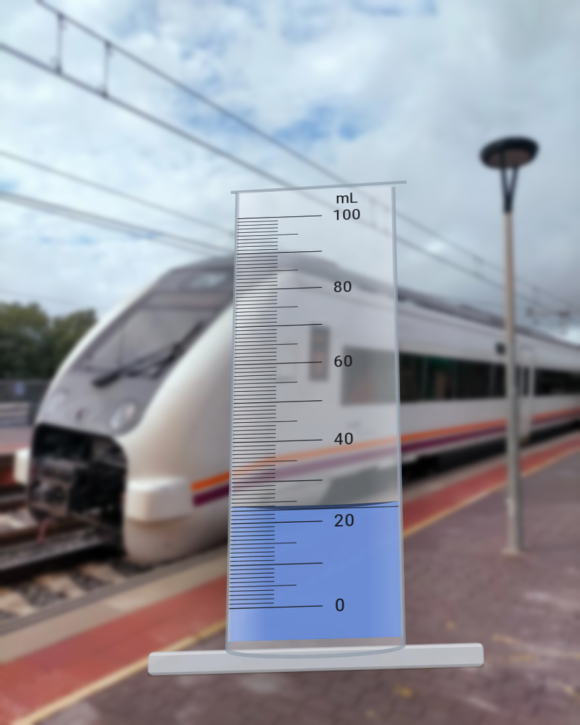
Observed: 23 mL
